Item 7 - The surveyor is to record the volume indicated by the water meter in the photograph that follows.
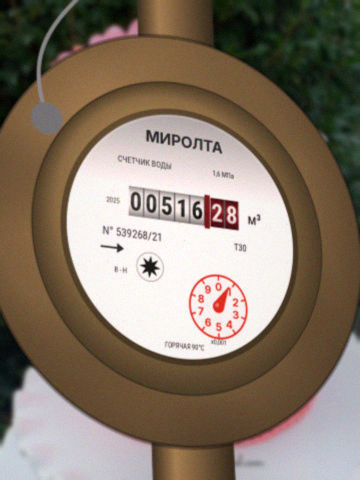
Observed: 516.280 m³
